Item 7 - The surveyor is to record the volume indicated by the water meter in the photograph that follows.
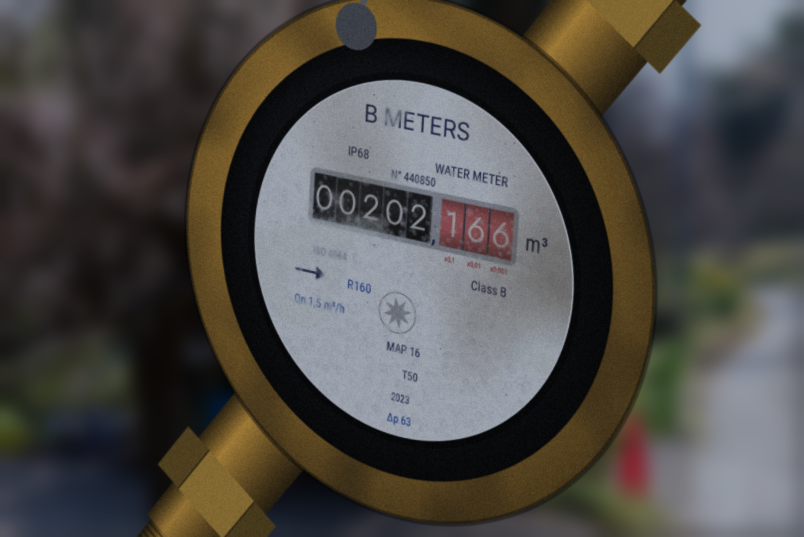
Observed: 202.166 m³
